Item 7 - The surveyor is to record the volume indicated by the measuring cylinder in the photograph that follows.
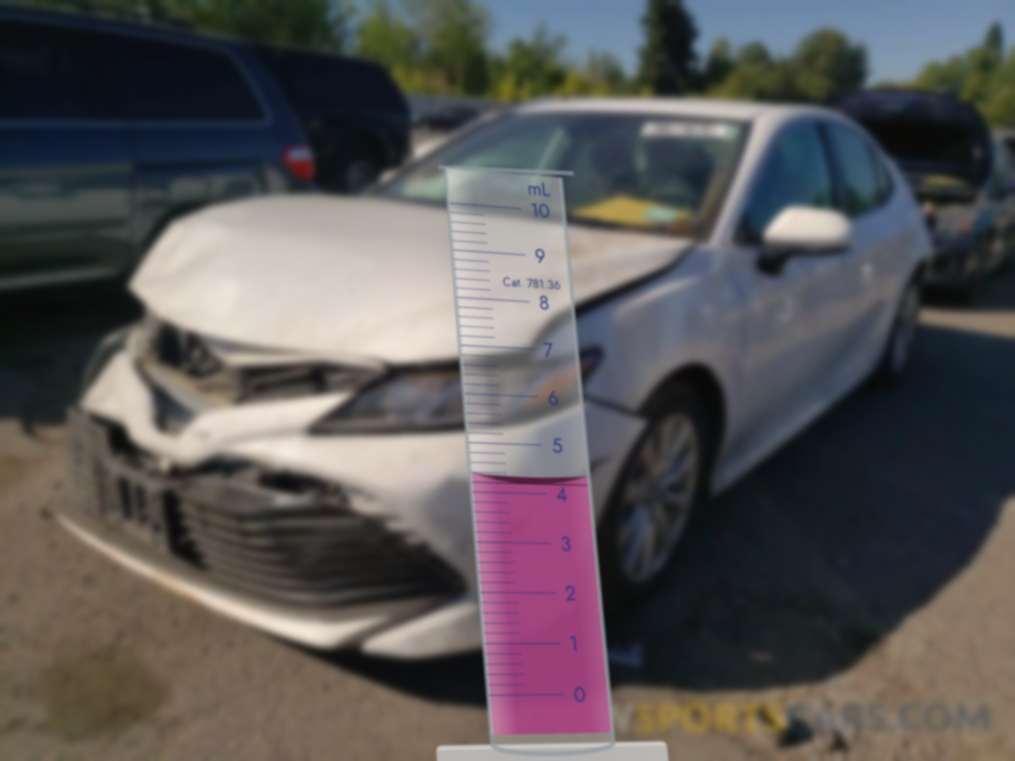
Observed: 4.2 mL
